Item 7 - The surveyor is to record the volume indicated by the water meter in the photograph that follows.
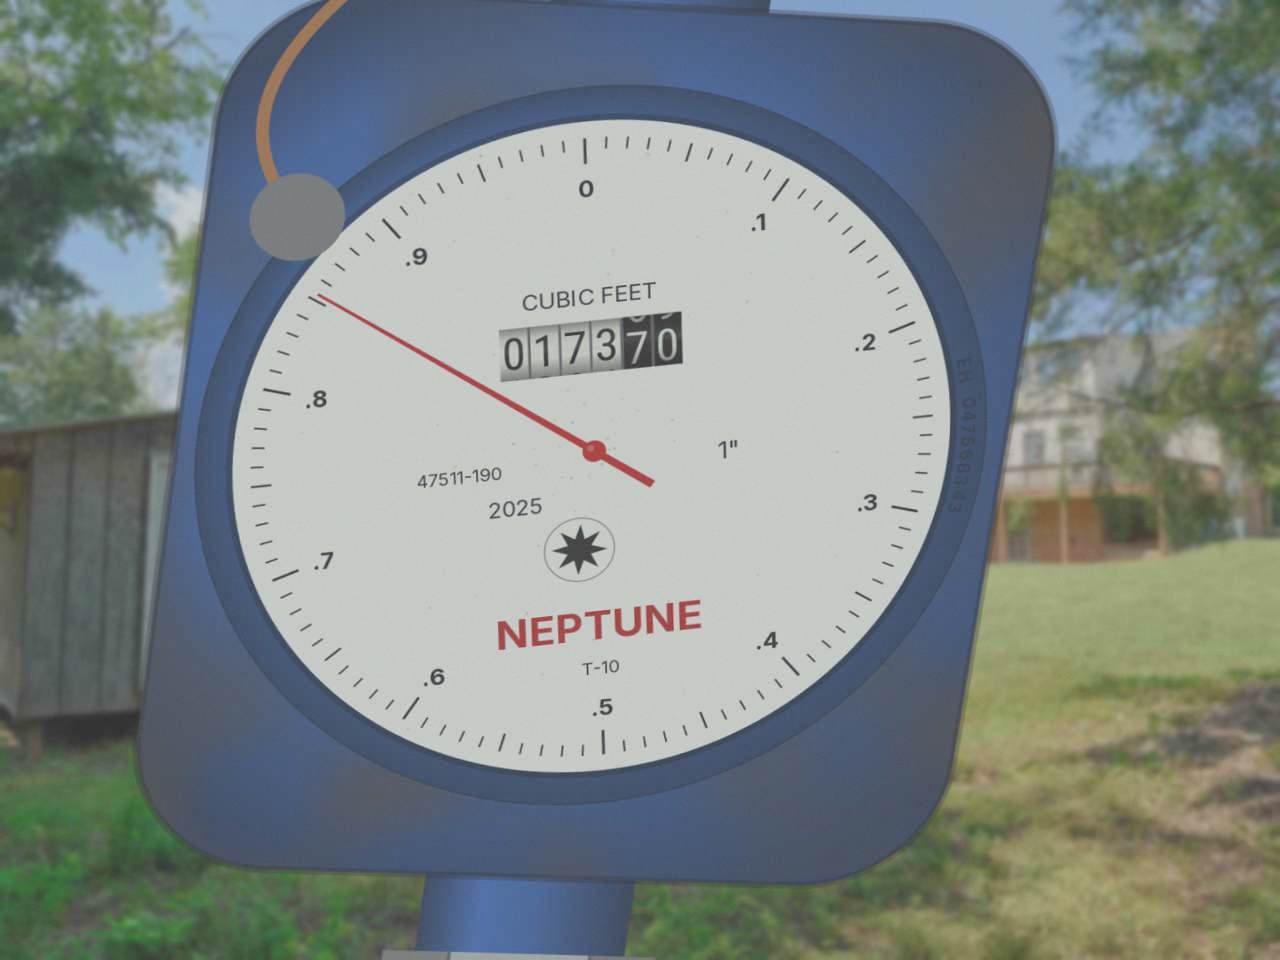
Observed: 17369.85 ft³
